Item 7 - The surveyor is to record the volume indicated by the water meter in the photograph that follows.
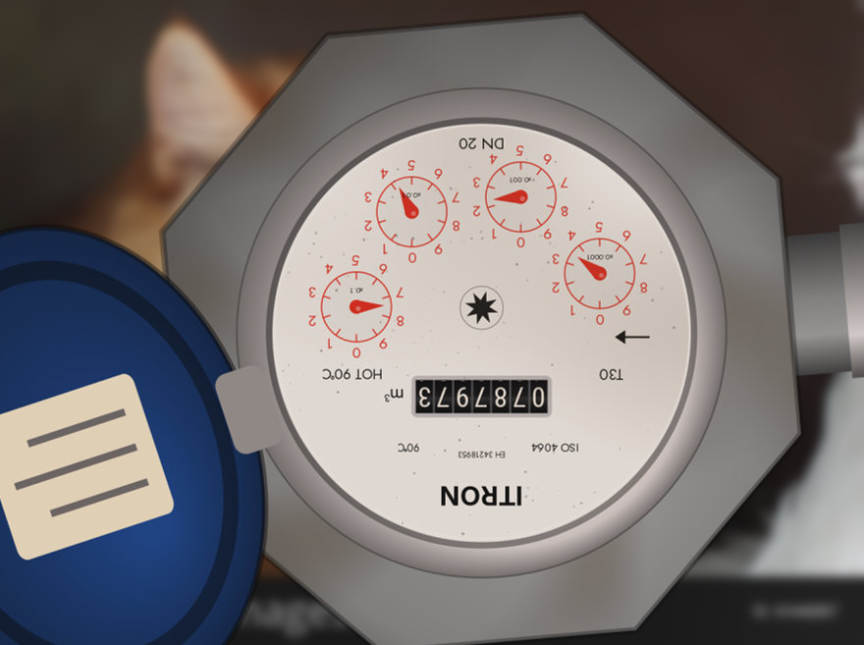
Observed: 787973.7423 m³
